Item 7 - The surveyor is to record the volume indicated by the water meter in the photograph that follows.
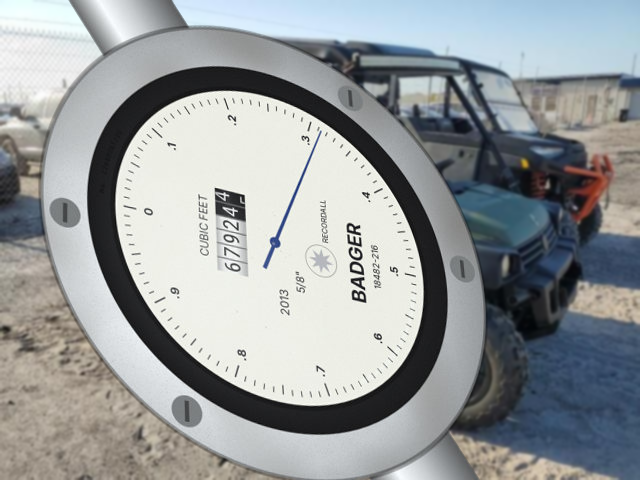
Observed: 679244.31 ft³
